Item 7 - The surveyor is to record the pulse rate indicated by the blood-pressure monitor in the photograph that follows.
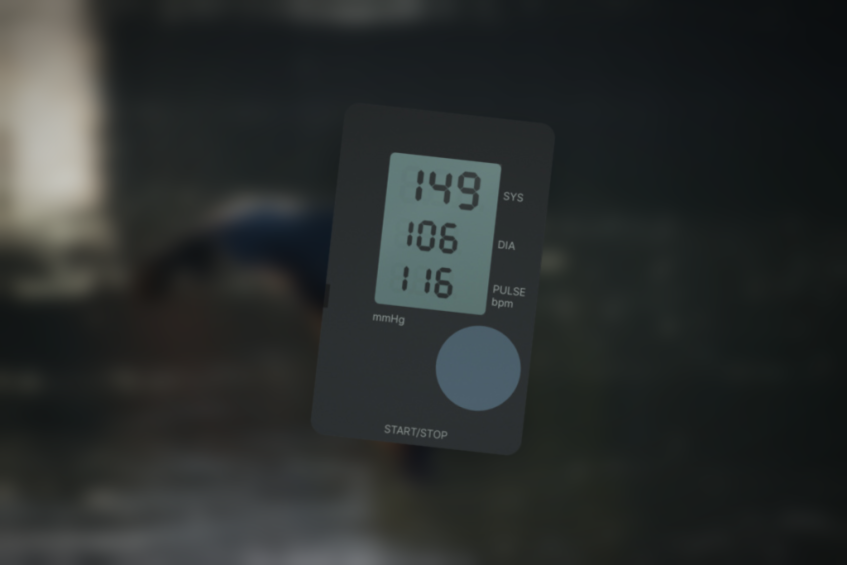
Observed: 116 bpm
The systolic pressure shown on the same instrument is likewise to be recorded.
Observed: 149 mmHg
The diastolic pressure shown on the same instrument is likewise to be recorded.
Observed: 106 mmHg
